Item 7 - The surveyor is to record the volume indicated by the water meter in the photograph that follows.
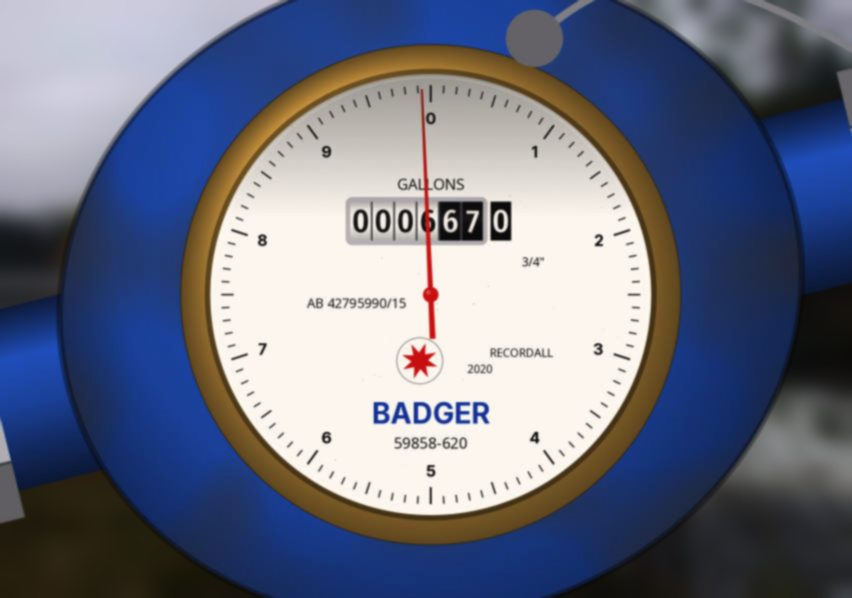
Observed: 6669.9 gal
